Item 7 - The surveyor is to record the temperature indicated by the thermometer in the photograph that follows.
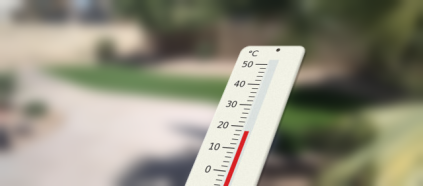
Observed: 18 °C
